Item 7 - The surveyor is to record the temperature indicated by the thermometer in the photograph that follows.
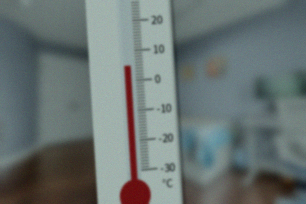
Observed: 5 °C
